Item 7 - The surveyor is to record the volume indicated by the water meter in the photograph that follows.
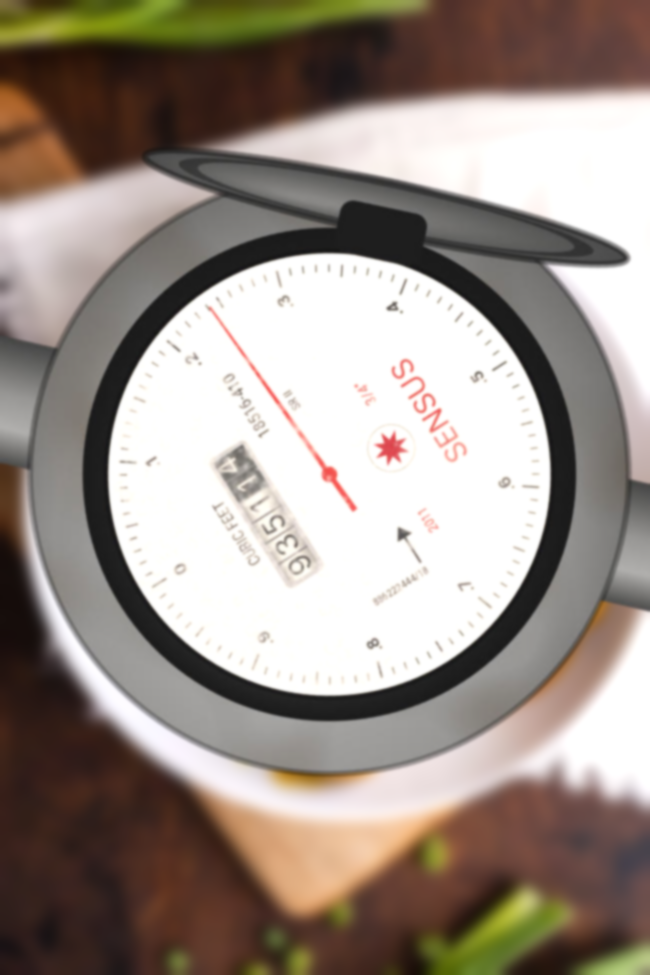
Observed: 935114.24 ft³
